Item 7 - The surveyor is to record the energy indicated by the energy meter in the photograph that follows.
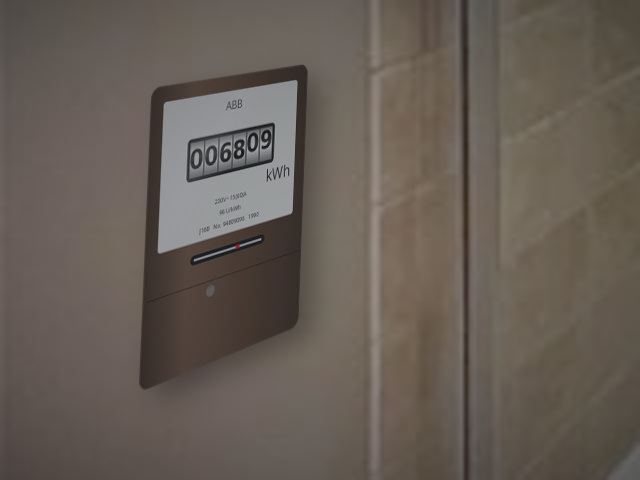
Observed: 6809 kWh
